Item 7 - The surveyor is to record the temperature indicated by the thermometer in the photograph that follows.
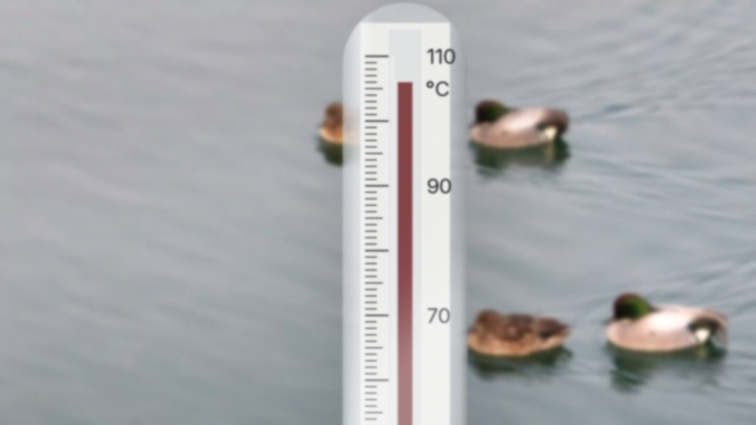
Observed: 106 °C
